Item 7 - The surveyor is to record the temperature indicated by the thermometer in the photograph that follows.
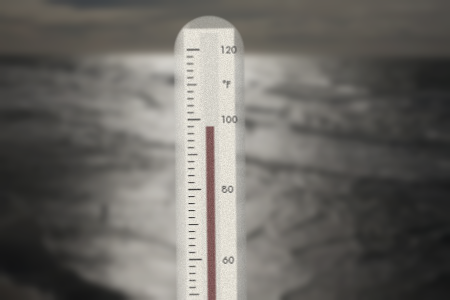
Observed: 98 °F
